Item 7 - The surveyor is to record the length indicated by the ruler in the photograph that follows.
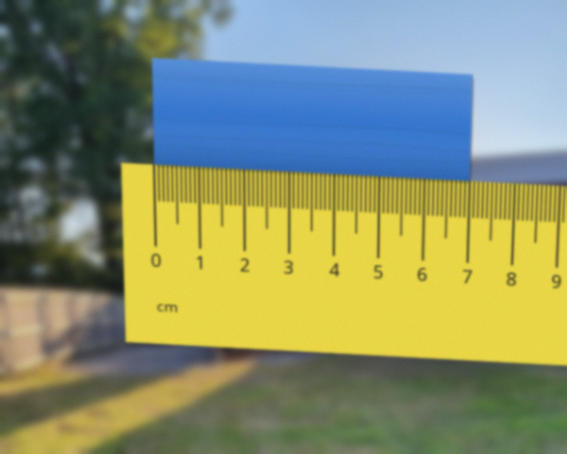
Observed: 7 cm
